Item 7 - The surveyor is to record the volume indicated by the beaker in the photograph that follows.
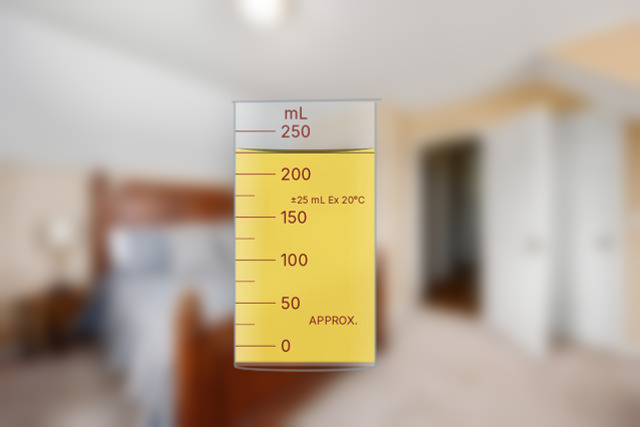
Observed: 225 mL
